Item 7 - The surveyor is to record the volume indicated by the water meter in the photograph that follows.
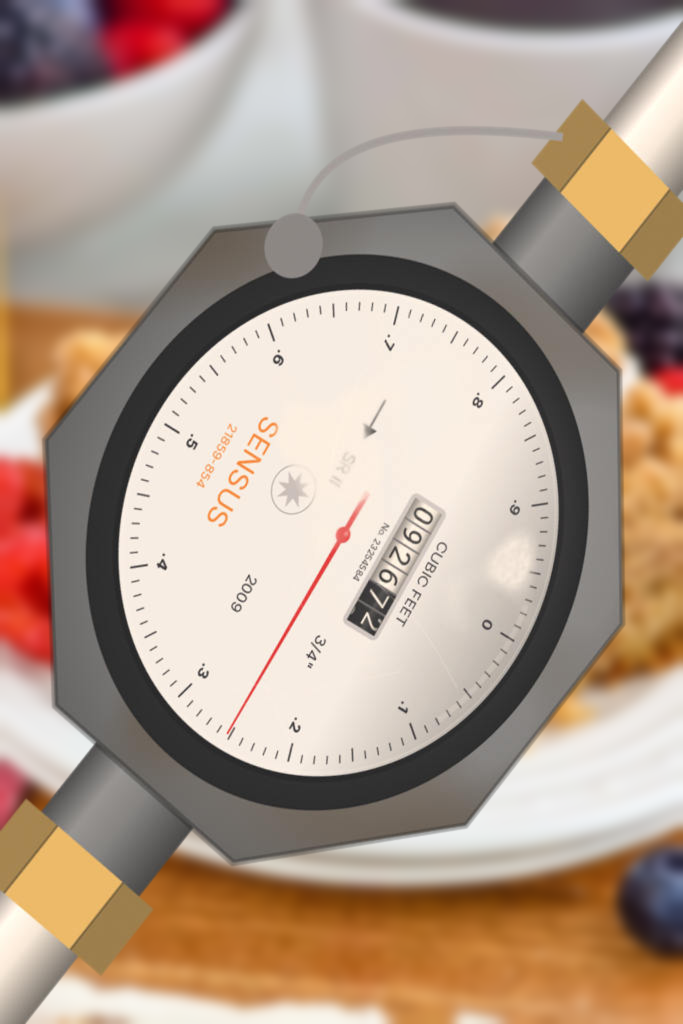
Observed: 92672.25 ft³
